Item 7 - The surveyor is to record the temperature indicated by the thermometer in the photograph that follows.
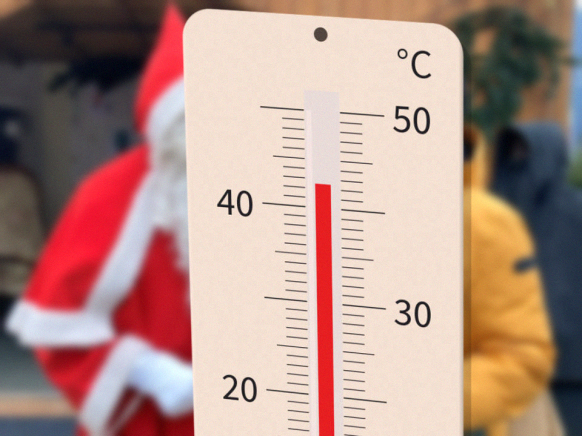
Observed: 42.5 °C
